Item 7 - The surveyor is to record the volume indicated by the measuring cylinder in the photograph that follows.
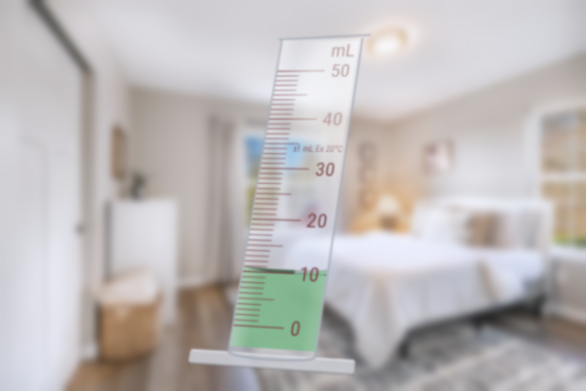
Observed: 10 mL
